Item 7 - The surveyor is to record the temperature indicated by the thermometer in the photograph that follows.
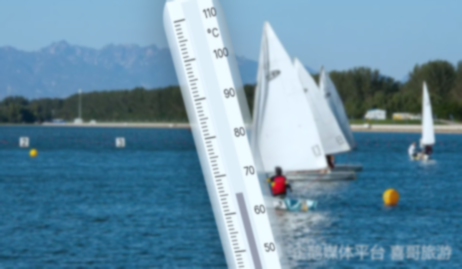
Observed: 65 °C
